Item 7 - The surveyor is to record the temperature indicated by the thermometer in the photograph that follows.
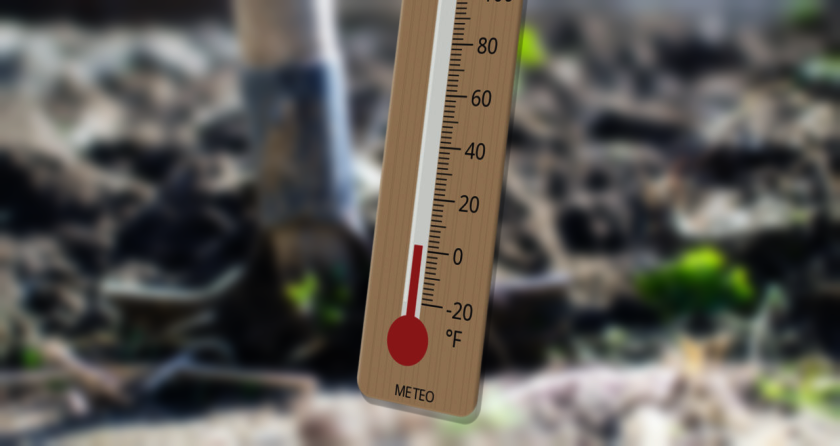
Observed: 2 °F
